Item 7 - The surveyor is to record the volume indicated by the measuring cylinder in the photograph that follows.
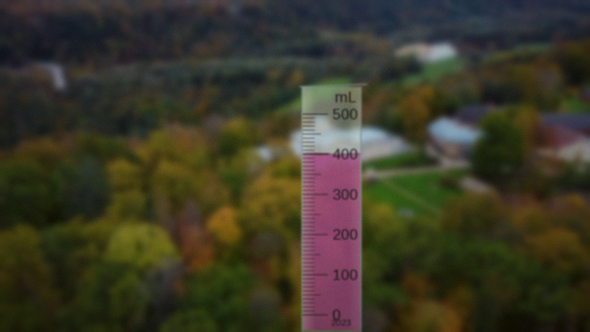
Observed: 400 mL
